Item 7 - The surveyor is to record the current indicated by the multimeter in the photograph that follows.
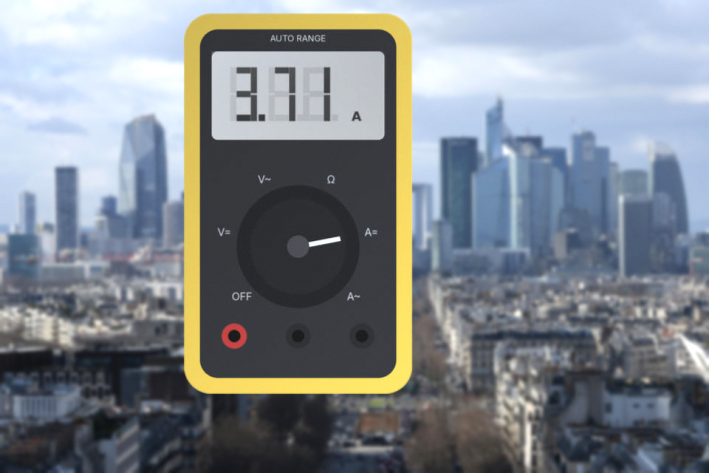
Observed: 3.71 A
